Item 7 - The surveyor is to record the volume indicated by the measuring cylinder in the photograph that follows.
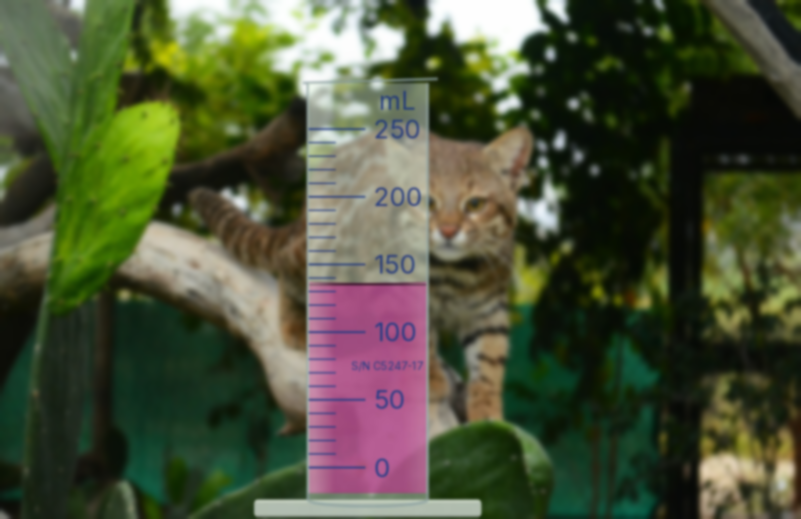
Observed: 135 mL
